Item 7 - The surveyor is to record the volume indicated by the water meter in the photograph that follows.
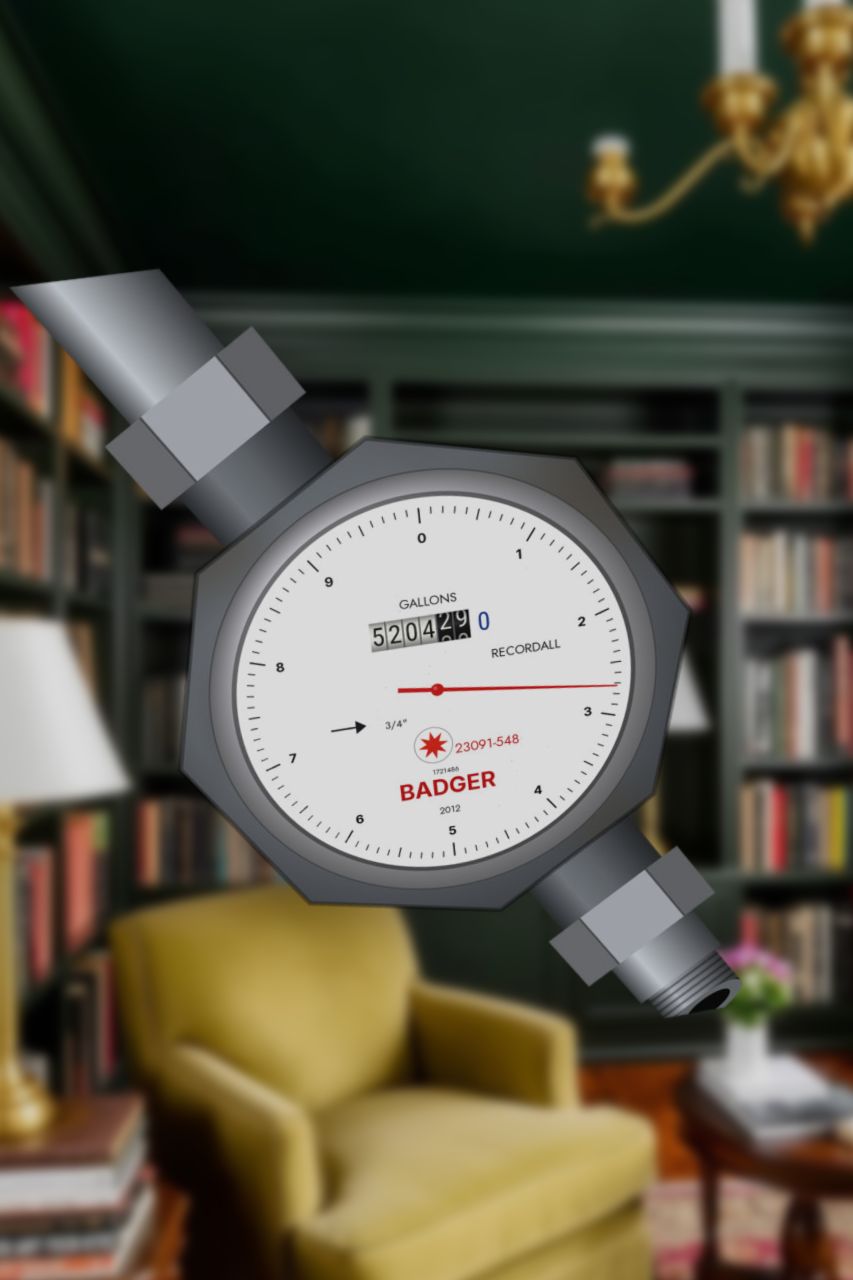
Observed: 5204292.7 gal
